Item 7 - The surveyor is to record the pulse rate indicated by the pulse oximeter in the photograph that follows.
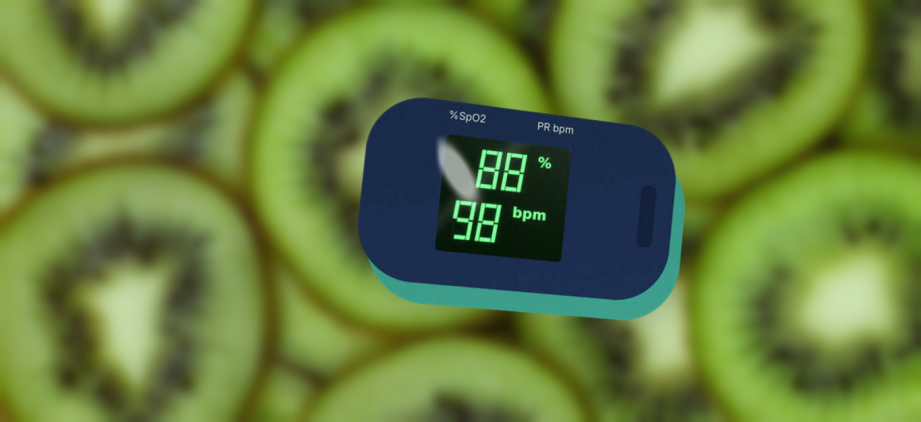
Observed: 98 bpm
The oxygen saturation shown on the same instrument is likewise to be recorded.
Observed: 88 %
